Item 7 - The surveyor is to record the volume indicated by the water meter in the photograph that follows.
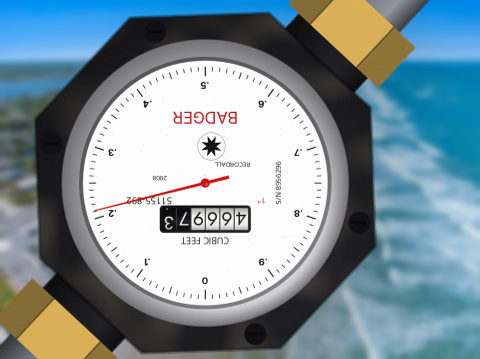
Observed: 466973.21 ft³
